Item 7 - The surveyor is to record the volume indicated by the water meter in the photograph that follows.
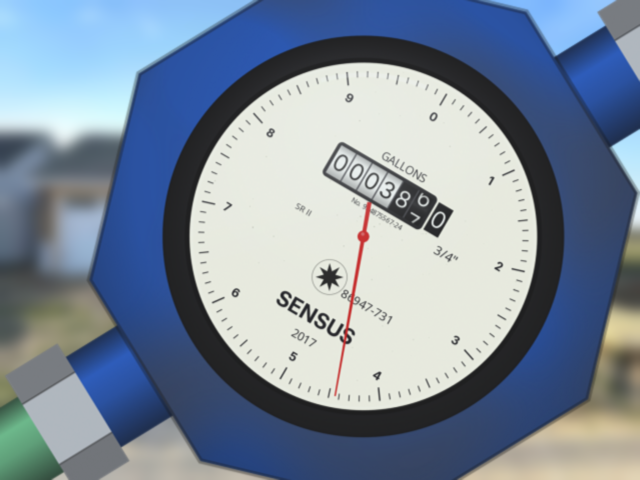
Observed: 3864.4 gal
